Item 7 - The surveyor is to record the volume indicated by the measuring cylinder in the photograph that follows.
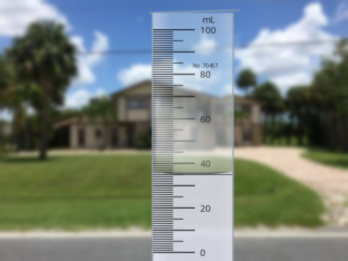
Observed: 35 mL
